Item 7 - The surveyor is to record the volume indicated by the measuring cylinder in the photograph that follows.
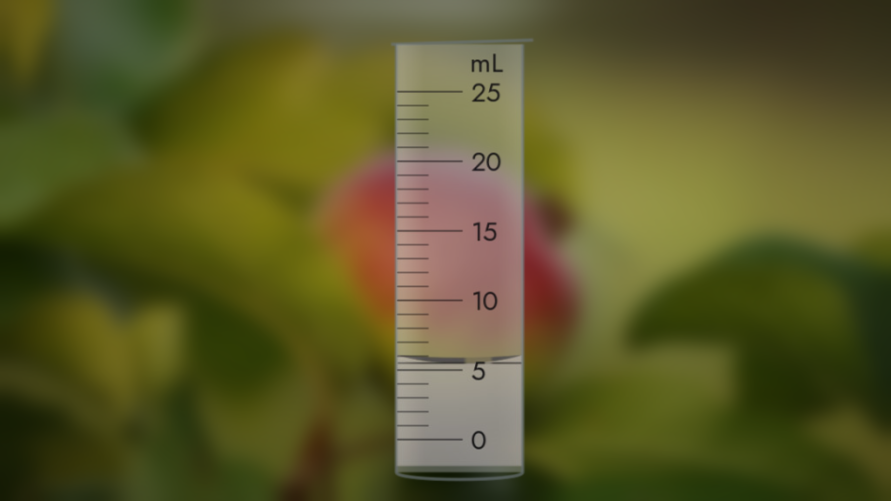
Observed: 5.5 mL
